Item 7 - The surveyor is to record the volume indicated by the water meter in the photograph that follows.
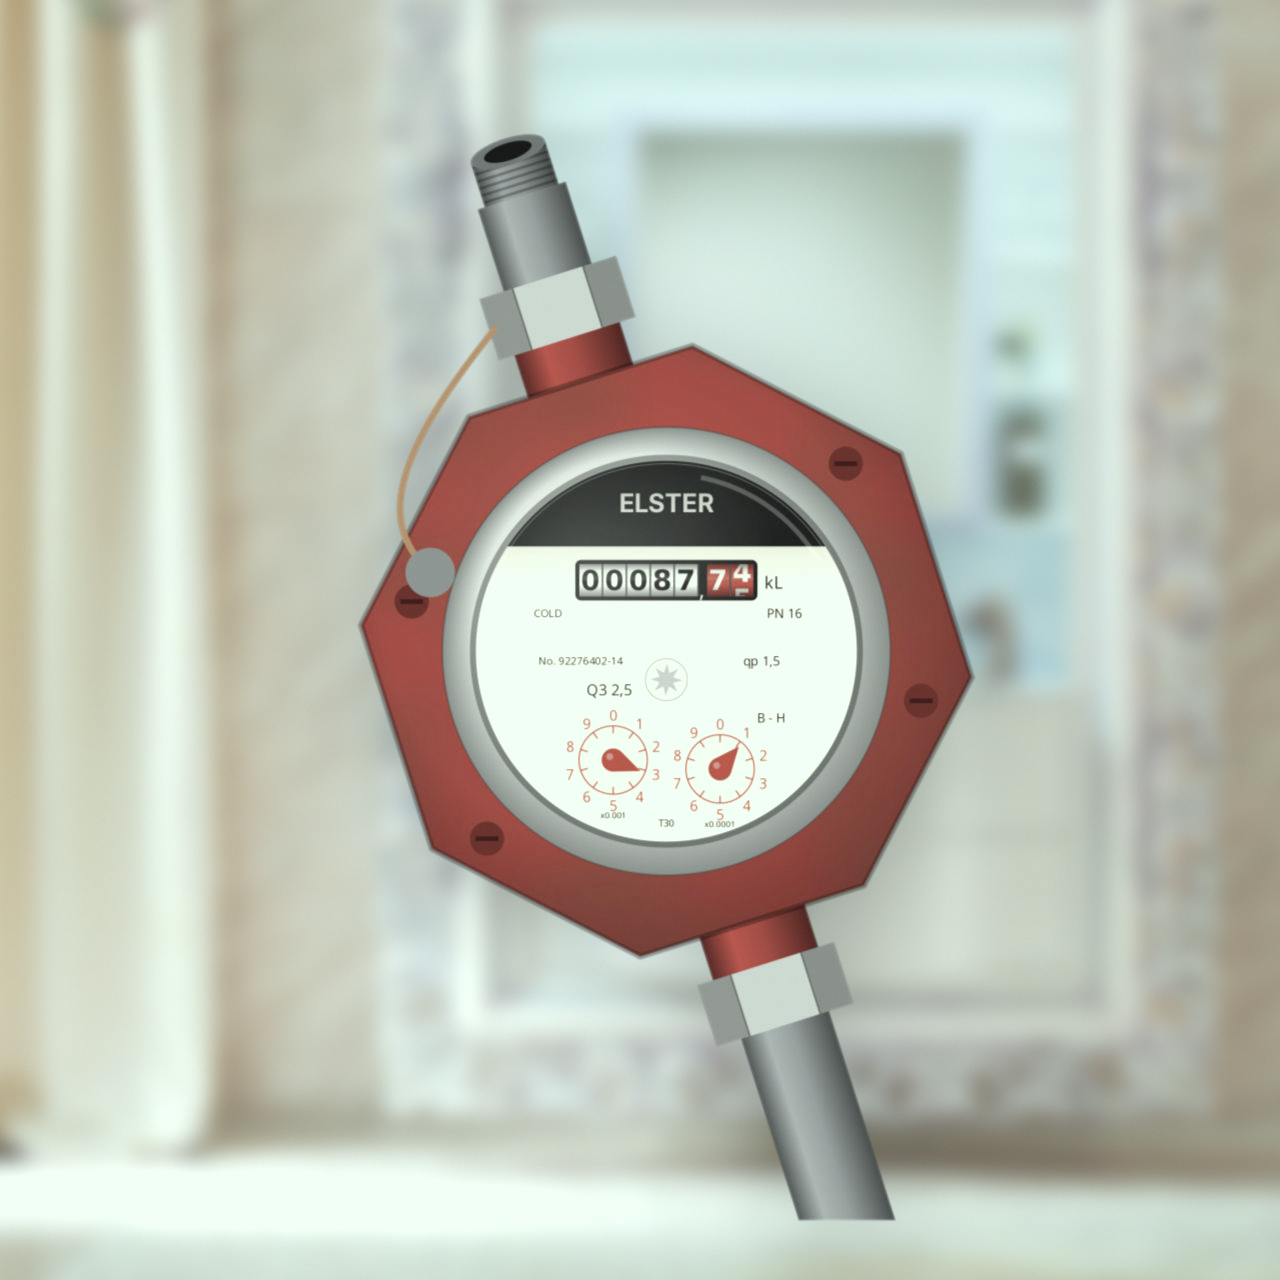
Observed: 87.7431 kL
